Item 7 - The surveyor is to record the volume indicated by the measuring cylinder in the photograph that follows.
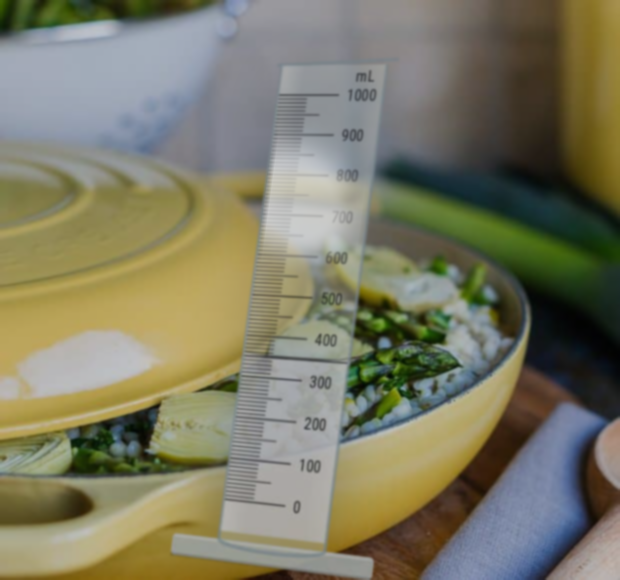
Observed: 350 mL
